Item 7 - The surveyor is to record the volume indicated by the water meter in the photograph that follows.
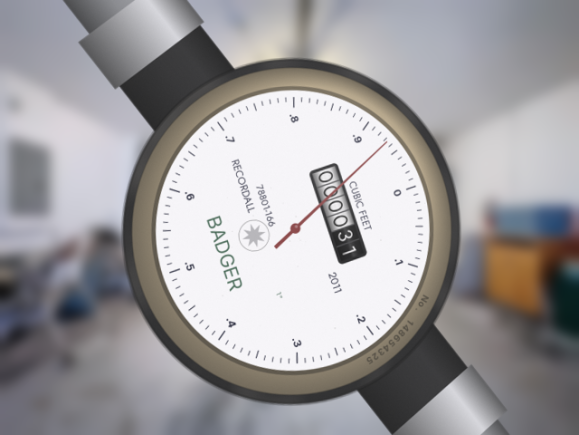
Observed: 30.93 ft³
